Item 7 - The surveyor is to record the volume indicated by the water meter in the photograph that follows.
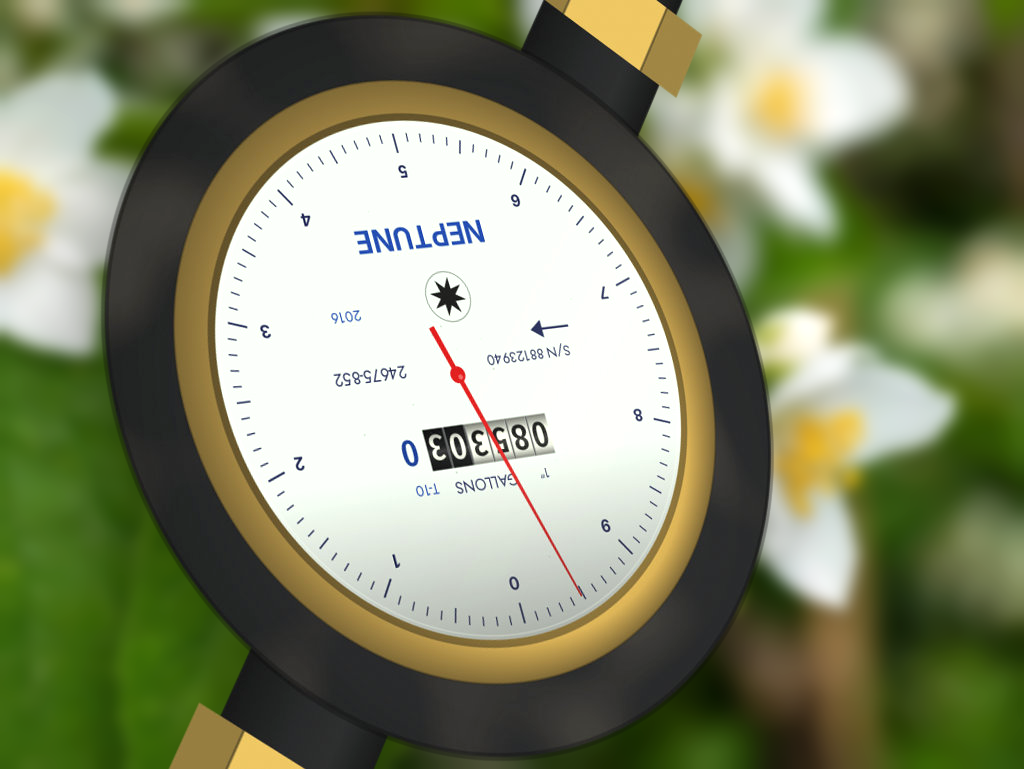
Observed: 853029.5 gal
